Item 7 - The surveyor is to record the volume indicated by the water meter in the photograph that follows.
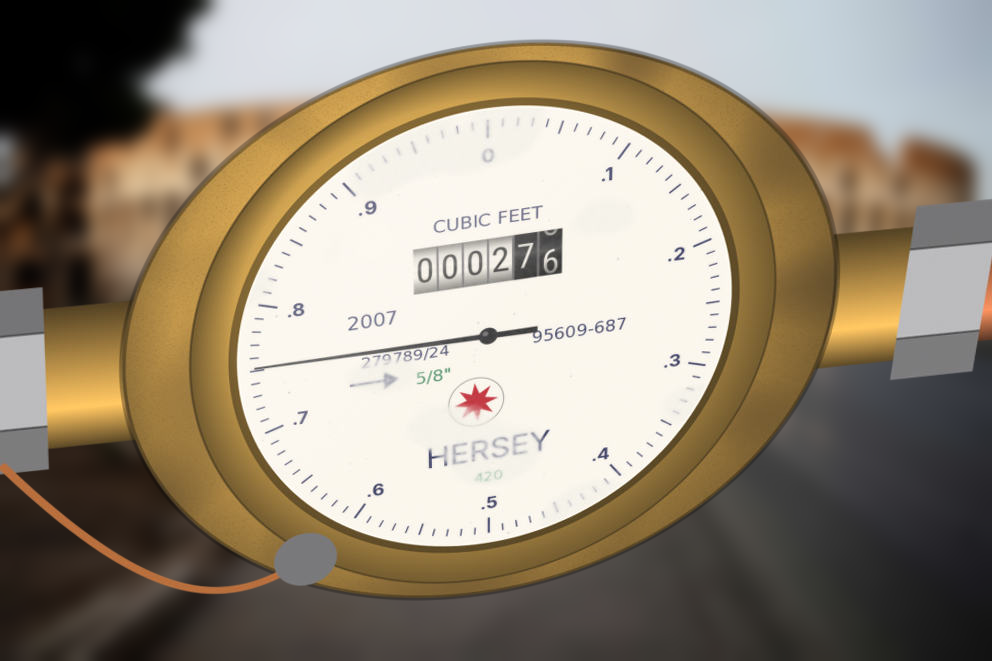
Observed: 275.75 ft³
